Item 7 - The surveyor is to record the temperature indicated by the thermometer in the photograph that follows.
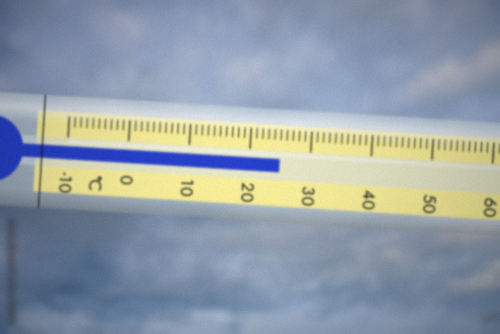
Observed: 25 °C
